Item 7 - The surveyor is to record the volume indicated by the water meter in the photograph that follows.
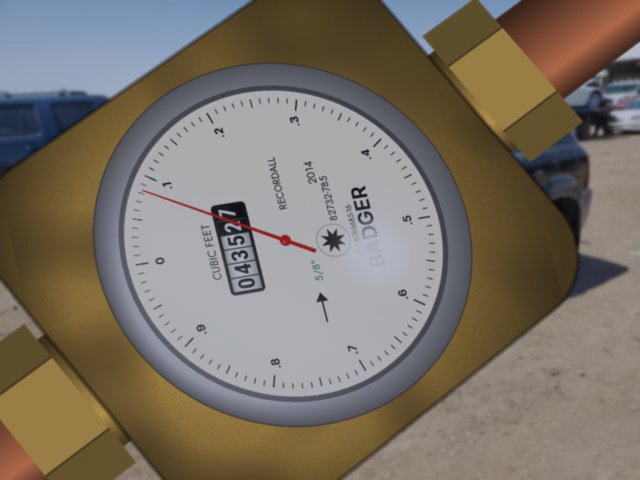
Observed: 43527.08 ft³
